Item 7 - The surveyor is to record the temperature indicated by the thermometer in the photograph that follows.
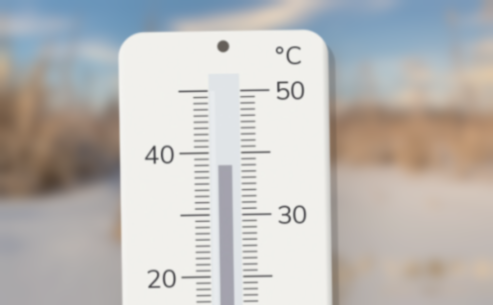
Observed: 38 °C
